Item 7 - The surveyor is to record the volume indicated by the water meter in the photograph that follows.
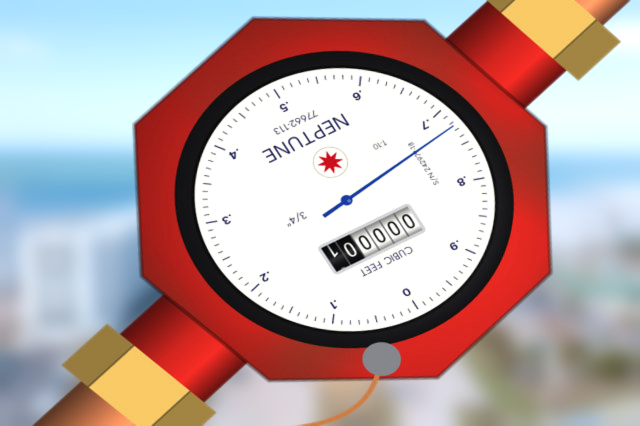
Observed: 0.72 ft³
